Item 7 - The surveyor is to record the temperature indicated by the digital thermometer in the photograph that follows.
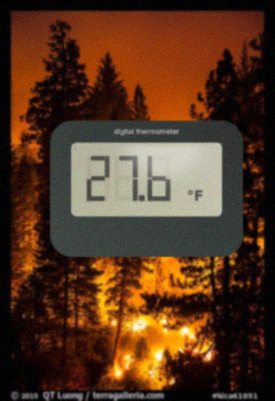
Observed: 27.6 °F
